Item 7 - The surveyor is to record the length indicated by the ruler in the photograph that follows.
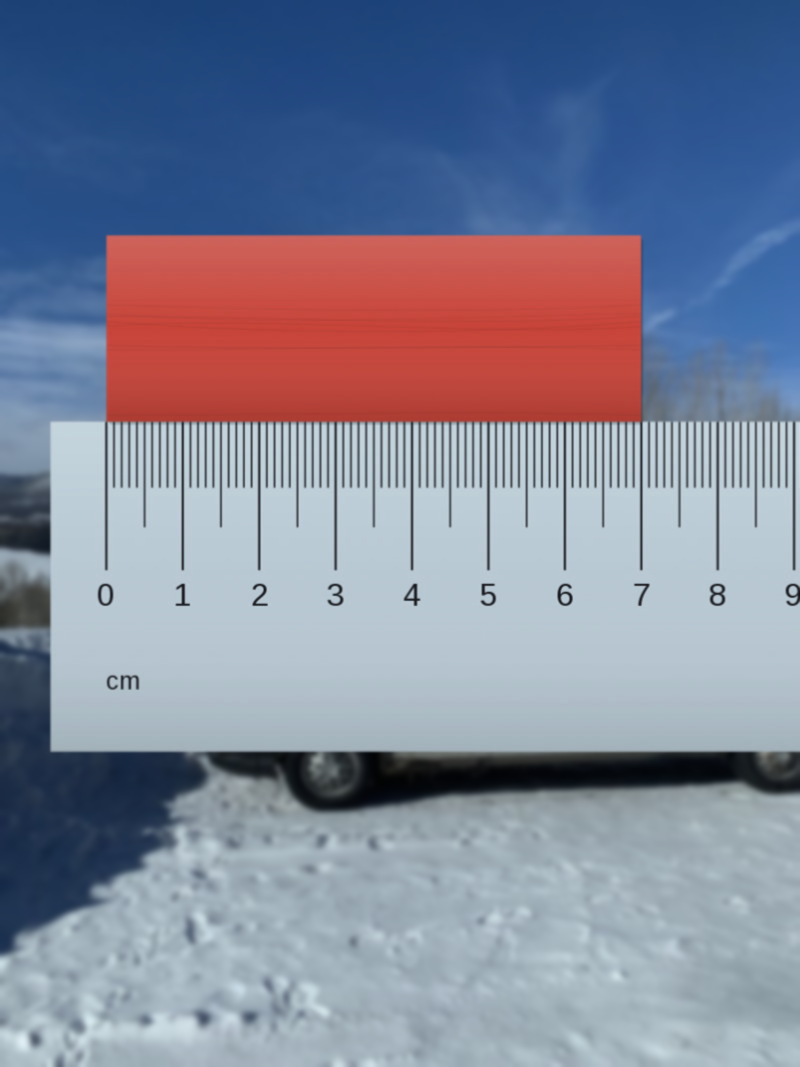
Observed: 7 cm
